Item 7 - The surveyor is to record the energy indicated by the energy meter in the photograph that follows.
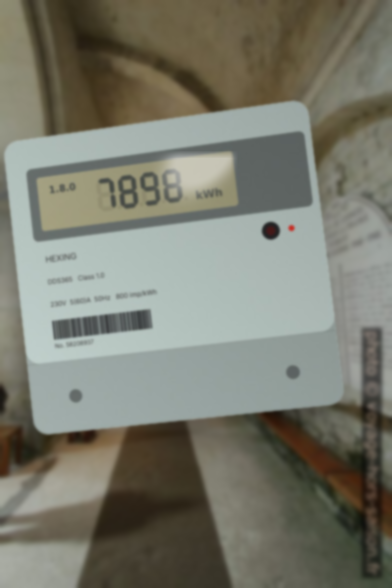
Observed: 7898 kWh
